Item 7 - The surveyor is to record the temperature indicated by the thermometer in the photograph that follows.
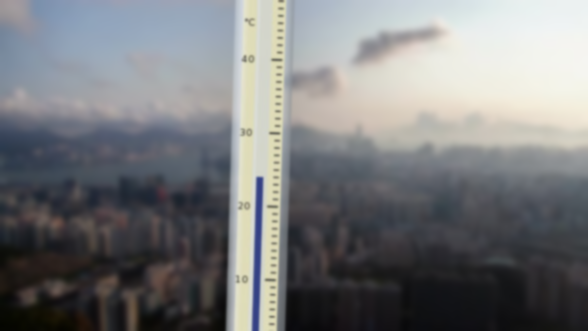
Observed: 24 °C
